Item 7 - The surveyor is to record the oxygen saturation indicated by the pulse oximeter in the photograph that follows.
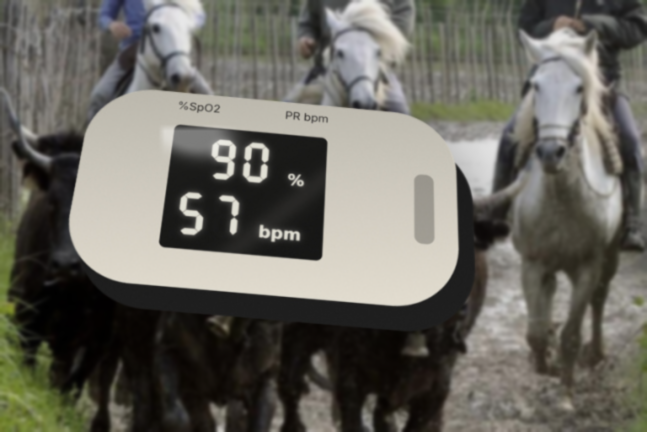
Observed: 90 %
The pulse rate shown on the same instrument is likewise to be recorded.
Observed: 57 bpm
